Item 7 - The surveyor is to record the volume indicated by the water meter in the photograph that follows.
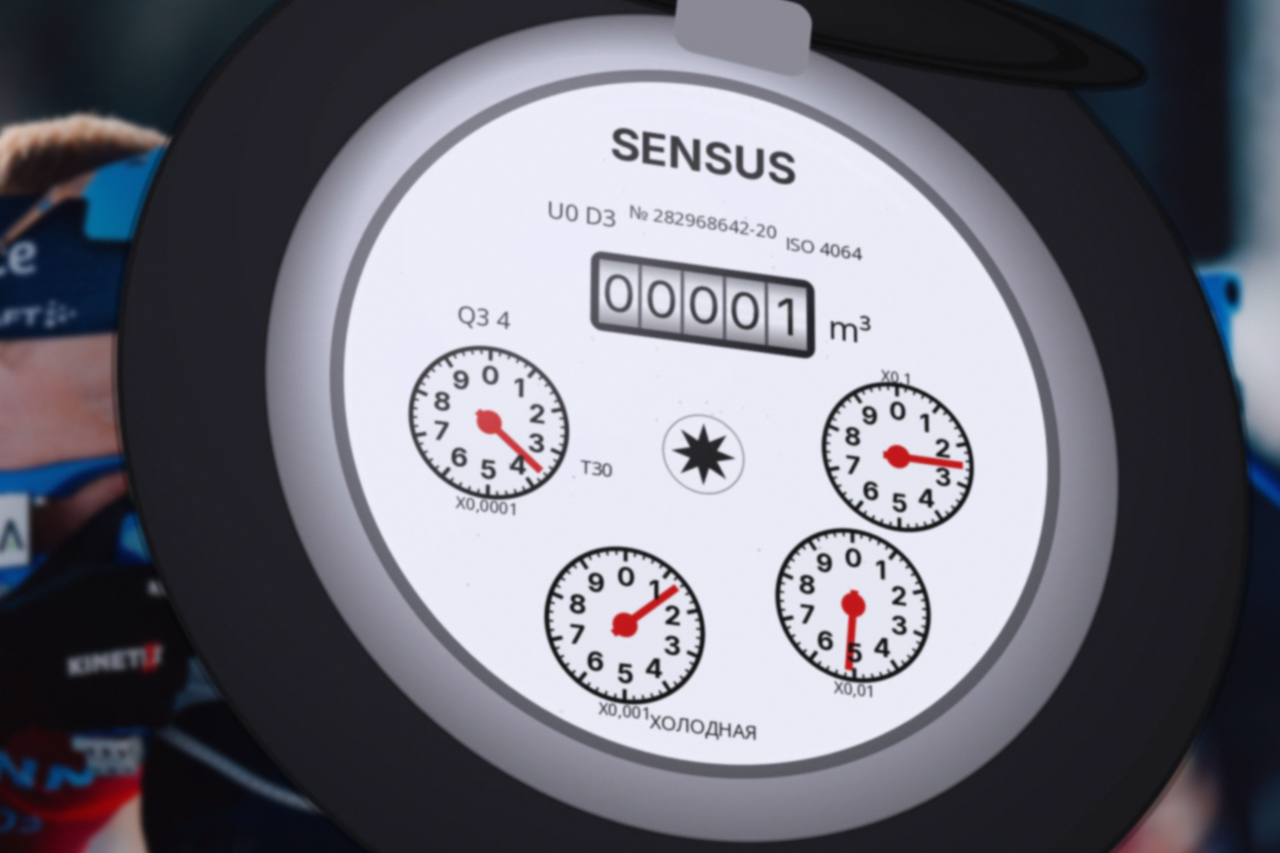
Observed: 1.2513 m³
